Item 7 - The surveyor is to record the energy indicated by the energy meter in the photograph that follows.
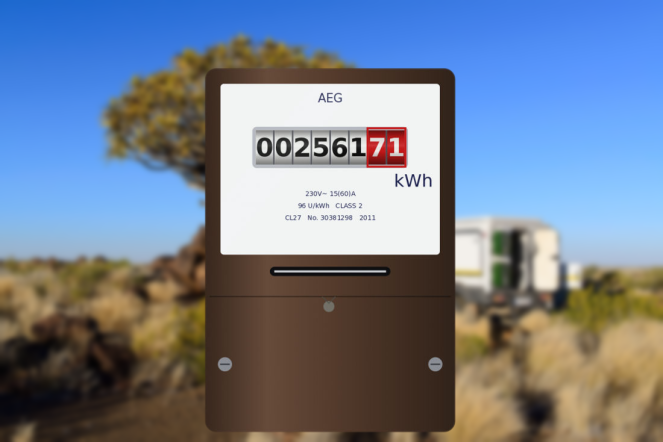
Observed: 2561.71 kWh
